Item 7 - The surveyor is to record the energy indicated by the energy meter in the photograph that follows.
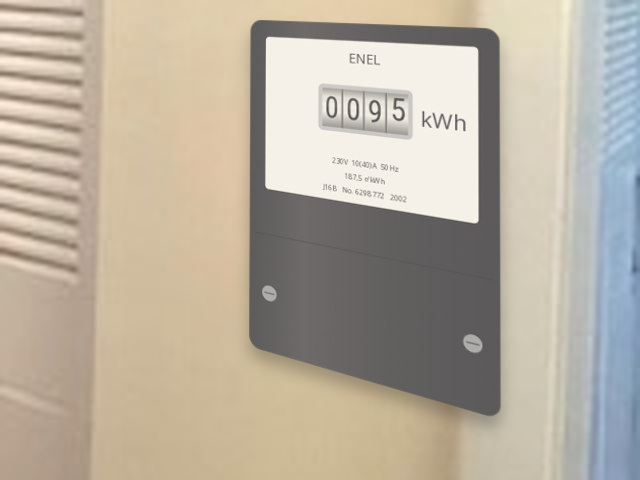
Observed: 95 kWh
